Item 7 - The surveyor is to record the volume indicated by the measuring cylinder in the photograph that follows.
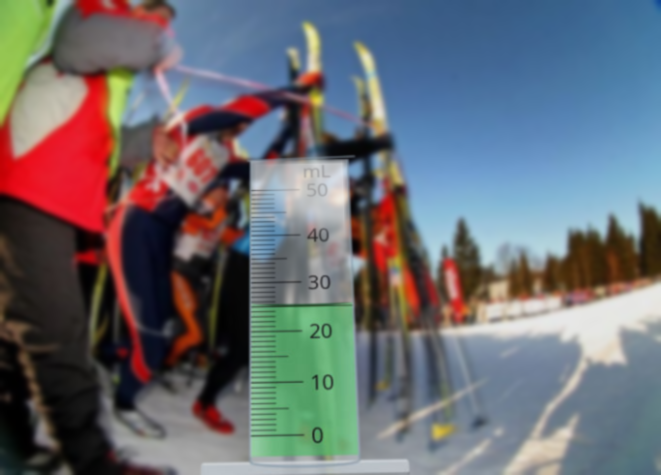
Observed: 25 mL
